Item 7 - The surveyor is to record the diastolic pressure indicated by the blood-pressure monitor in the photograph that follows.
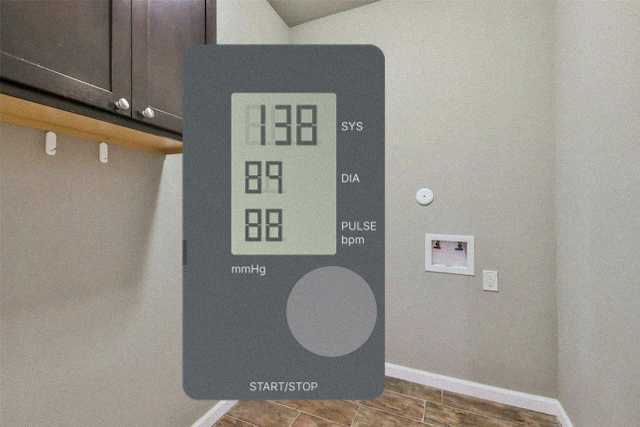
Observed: 89 mmHg
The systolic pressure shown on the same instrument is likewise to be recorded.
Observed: 138 mmHg
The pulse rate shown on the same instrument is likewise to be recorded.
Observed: 88 bpm
